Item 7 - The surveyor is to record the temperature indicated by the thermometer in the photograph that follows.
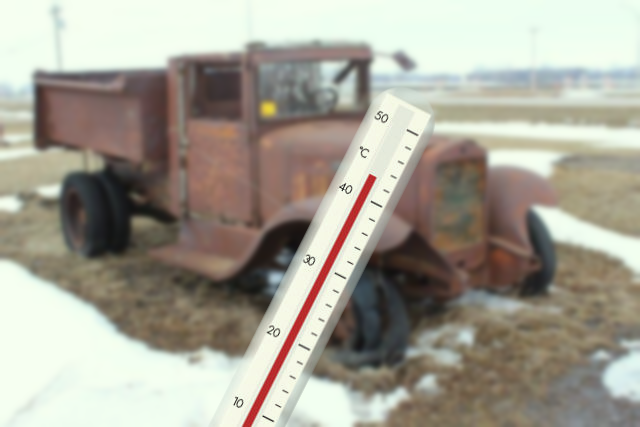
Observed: 43 °C
